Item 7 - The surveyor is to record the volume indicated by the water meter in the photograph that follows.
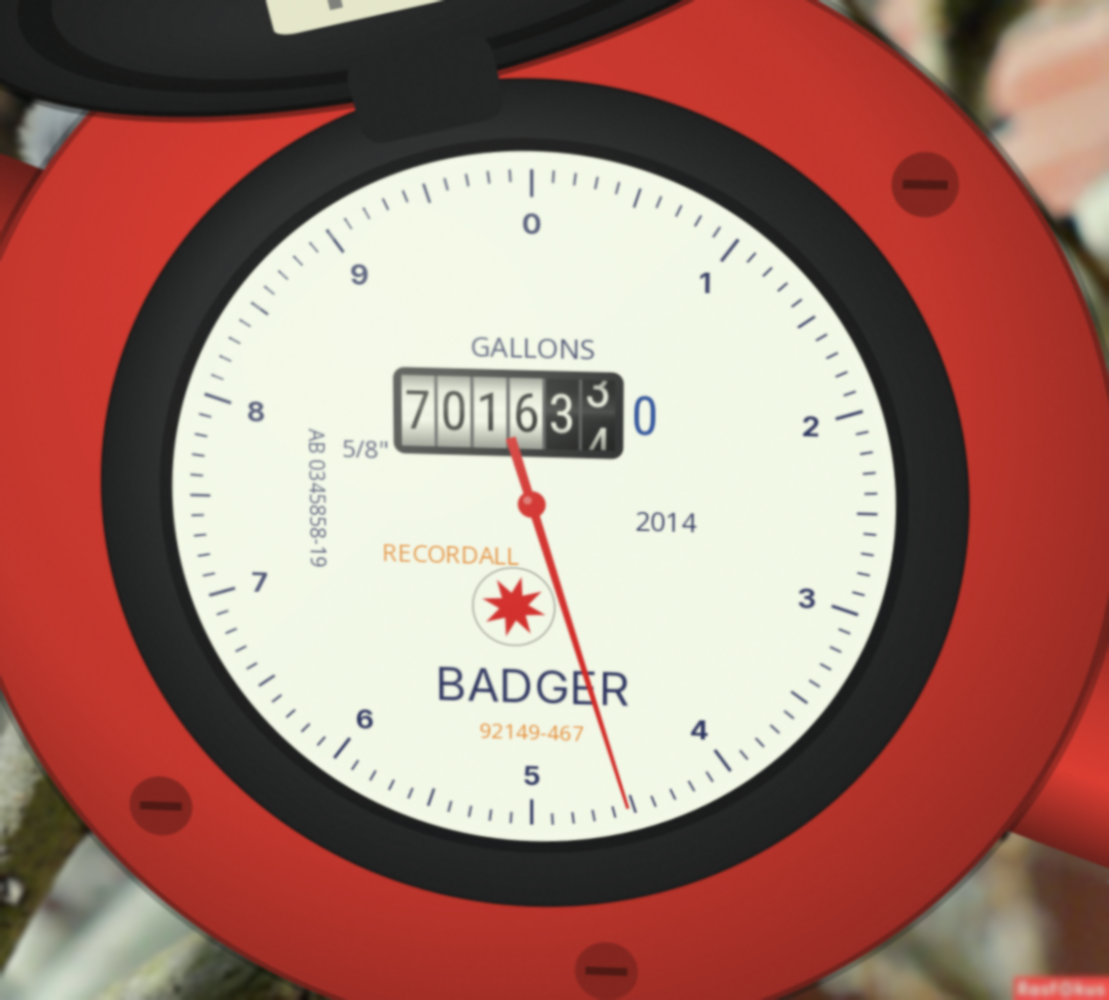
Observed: 7016334.5 gal
